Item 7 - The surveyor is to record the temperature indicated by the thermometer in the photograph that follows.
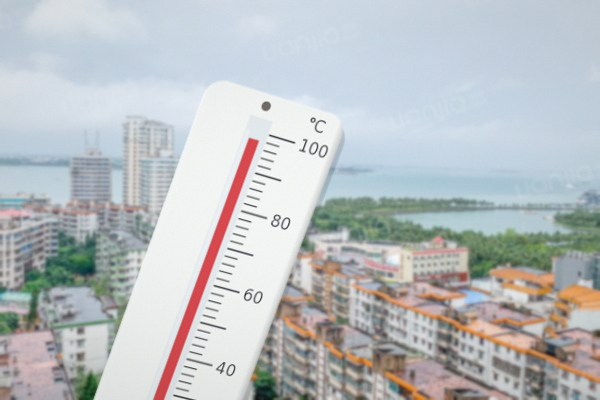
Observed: 98 °C
